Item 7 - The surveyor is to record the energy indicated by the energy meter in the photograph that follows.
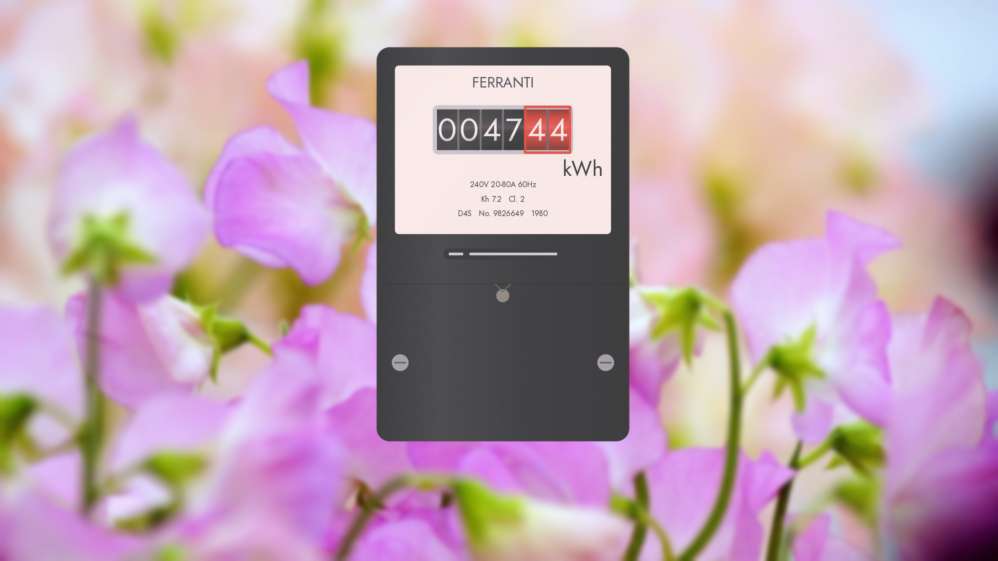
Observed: 47.44 kWh
